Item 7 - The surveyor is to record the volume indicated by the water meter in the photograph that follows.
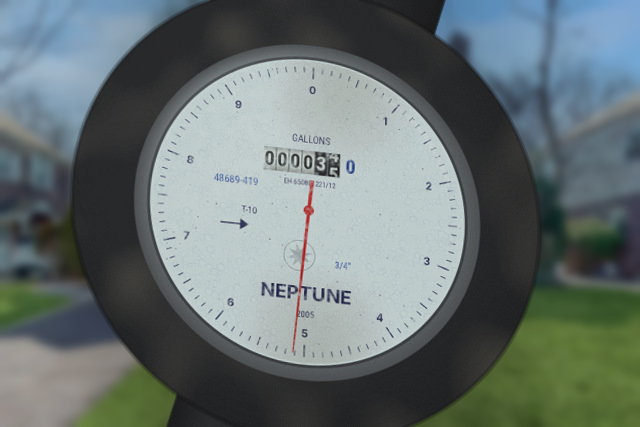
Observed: 345.1 gal
